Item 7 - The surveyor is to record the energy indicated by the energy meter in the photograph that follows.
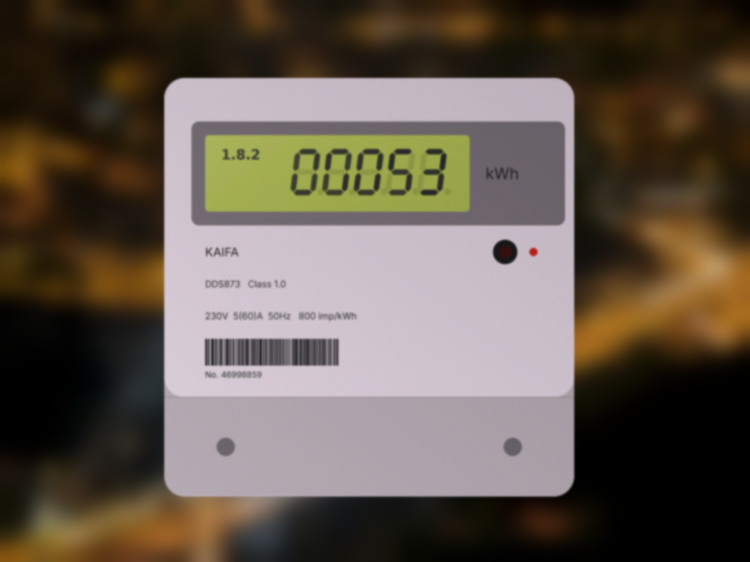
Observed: 53 kWh
